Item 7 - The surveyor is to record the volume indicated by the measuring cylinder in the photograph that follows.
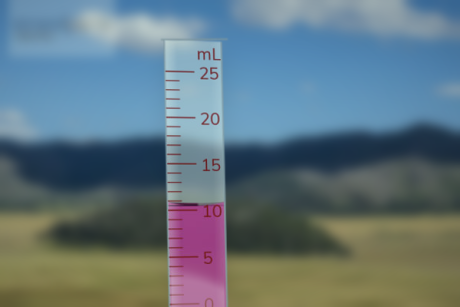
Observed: 10.5 mL
